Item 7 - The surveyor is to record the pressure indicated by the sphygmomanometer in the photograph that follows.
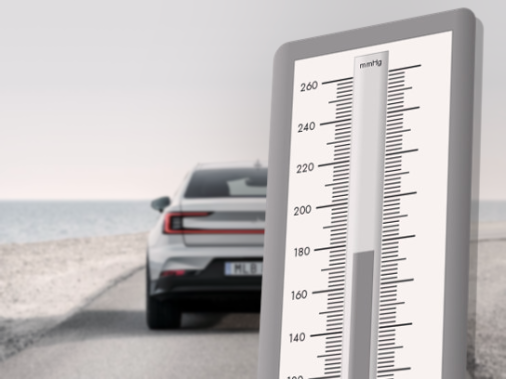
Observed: 176 mmHg
